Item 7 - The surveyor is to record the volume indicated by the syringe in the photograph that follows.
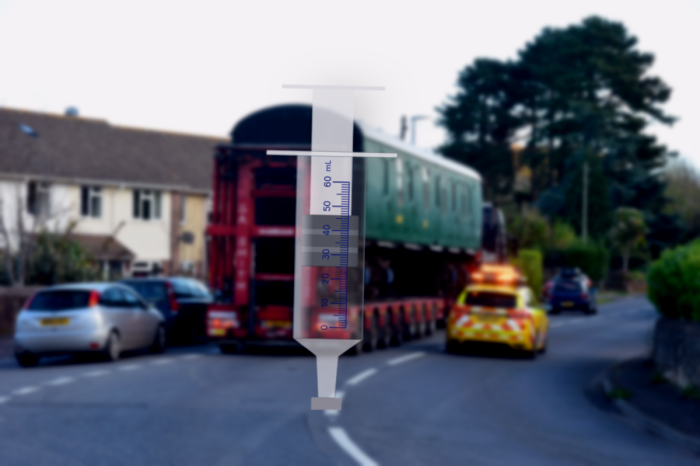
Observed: 25 mL
